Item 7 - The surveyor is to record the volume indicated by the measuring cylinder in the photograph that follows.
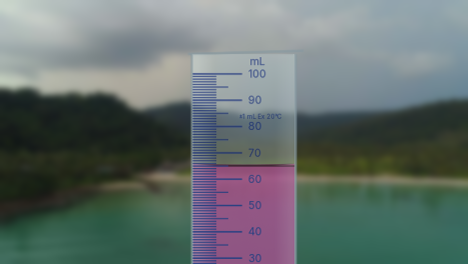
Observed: 65 mL
